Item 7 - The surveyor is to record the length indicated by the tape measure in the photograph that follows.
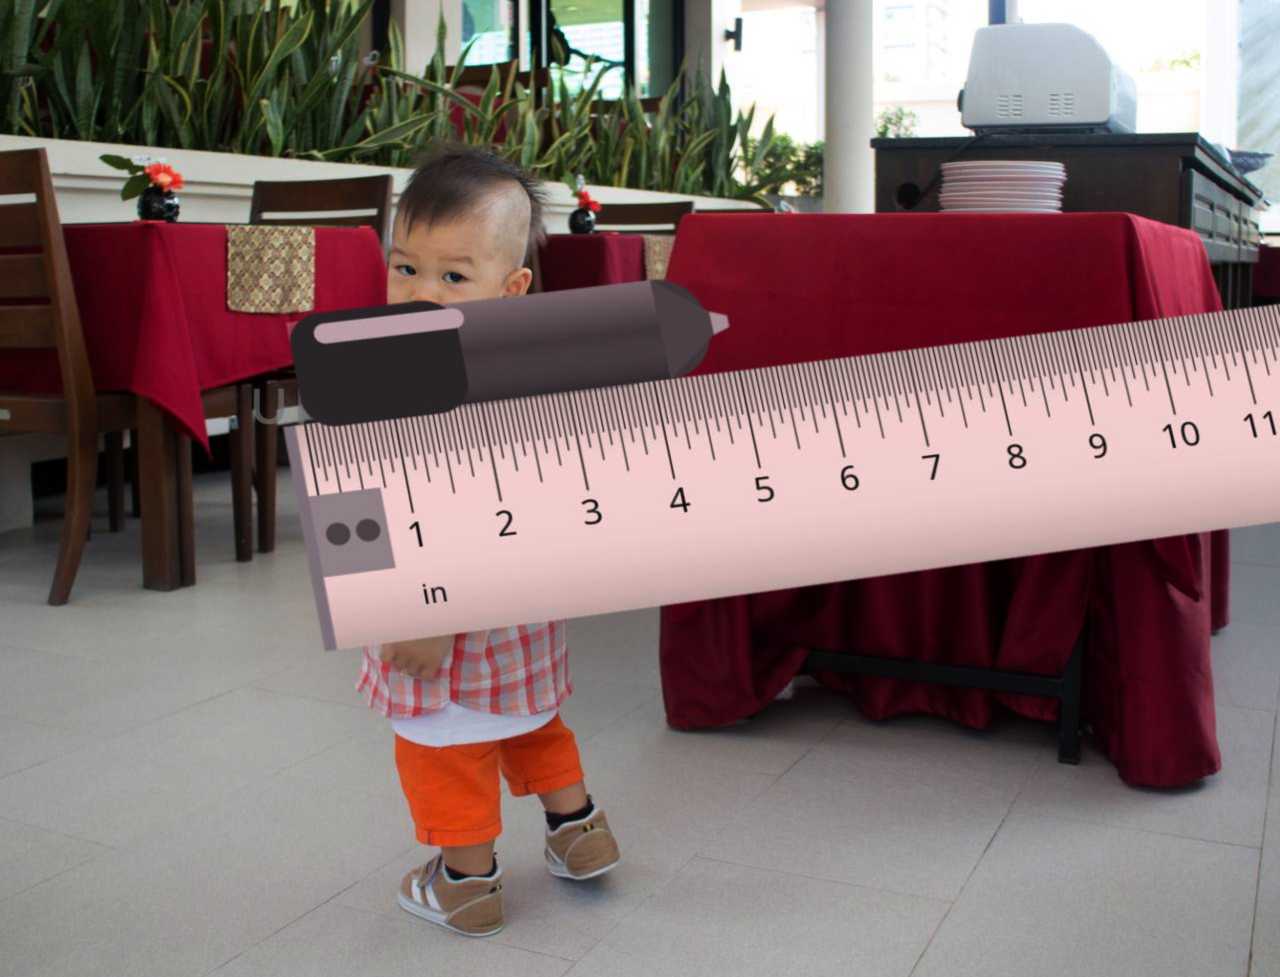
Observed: 5 in
